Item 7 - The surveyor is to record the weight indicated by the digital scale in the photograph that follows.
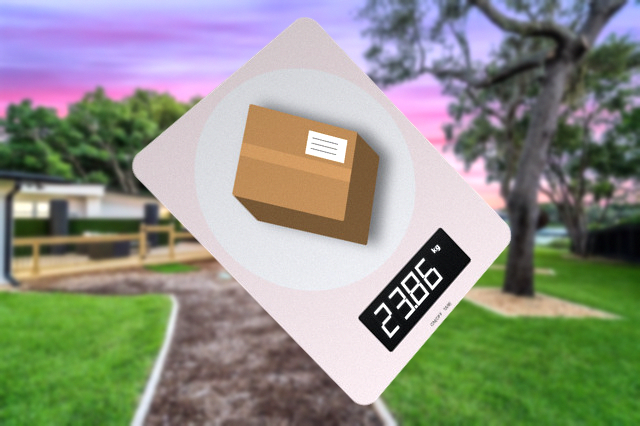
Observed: 23.86 kg
